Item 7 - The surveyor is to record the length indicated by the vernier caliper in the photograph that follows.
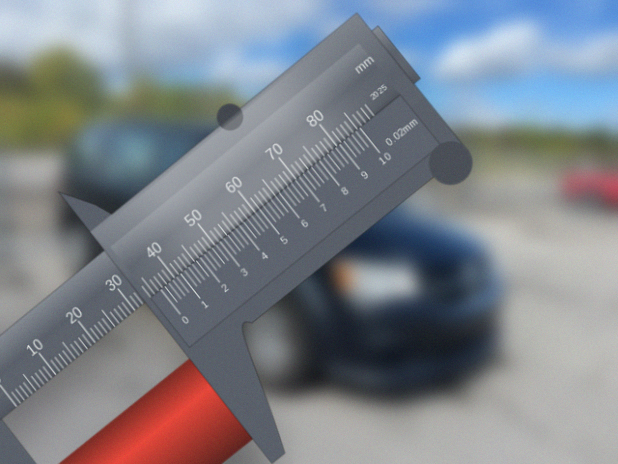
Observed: 36.5 mm
